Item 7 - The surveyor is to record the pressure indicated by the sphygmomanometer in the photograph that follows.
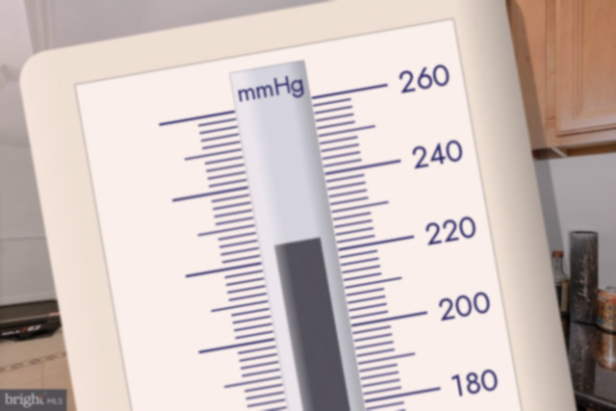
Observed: 224 mmHg
